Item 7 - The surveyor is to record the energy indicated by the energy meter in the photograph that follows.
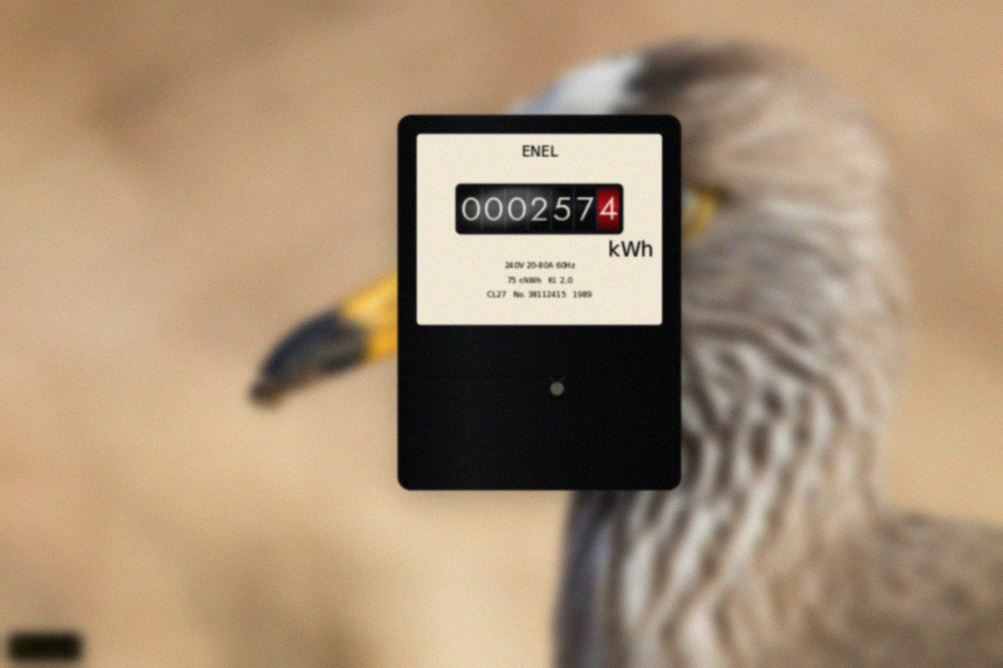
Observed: 257.4 kWh
